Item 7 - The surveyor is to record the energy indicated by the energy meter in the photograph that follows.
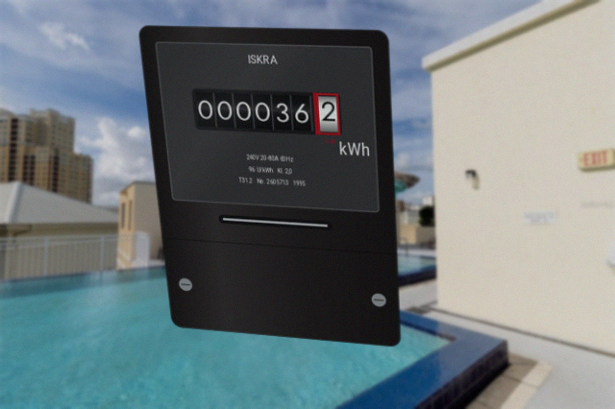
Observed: 36.2 kWh
